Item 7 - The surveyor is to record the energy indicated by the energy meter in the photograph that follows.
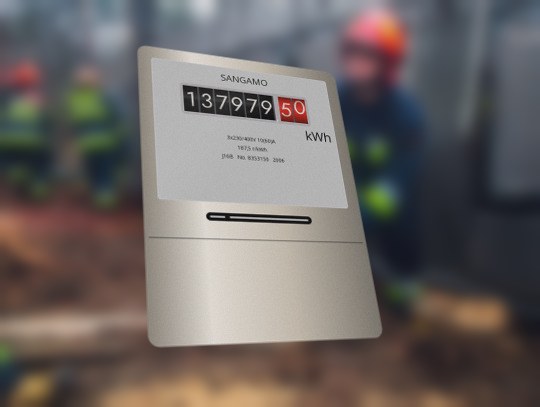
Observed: 137979.50 kWh
